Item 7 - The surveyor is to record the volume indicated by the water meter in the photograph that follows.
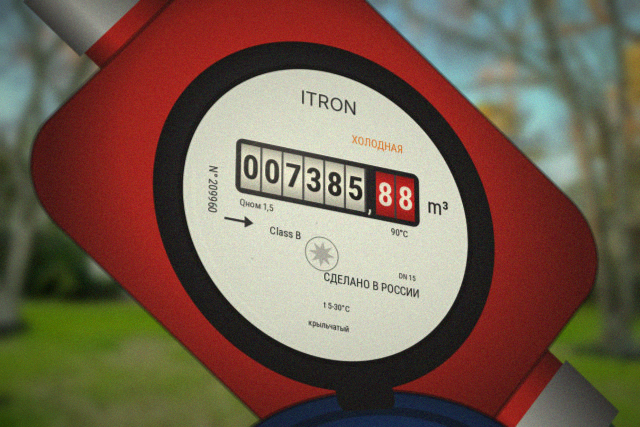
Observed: 7385.88 m³
